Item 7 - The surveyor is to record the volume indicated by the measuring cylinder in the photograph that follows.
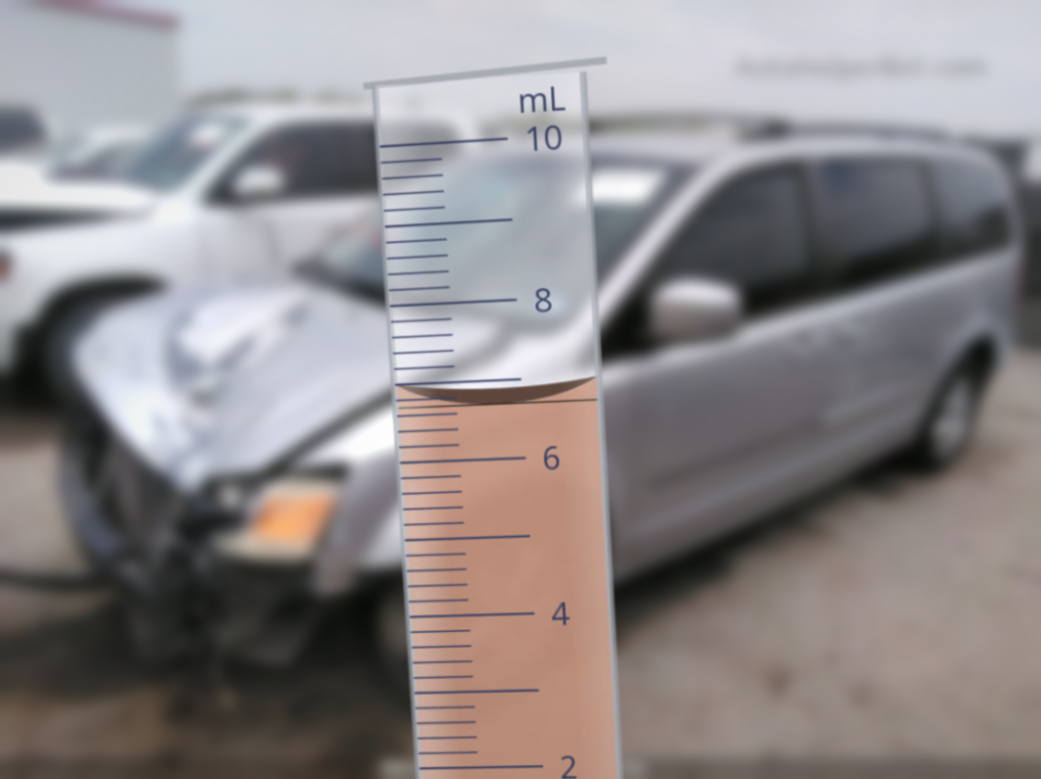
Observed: 6.7 mL
